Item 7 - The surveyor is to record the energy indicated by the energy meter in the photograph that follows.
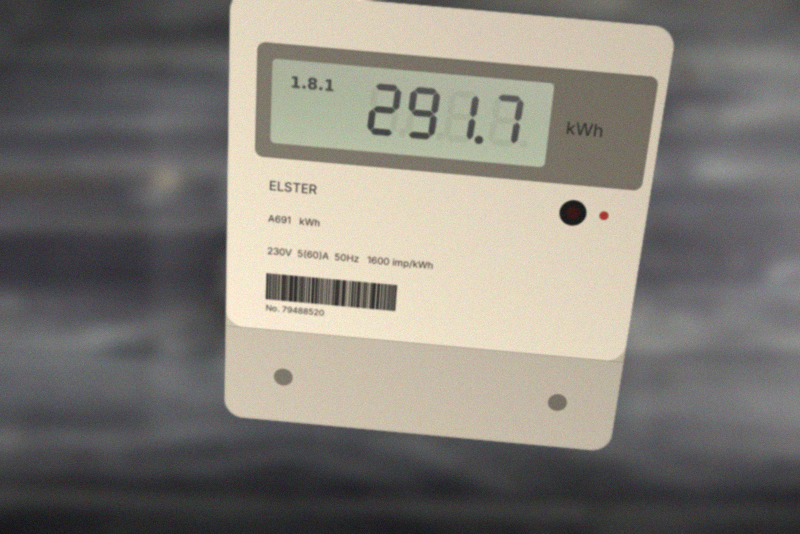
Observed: 291.7 kWh
